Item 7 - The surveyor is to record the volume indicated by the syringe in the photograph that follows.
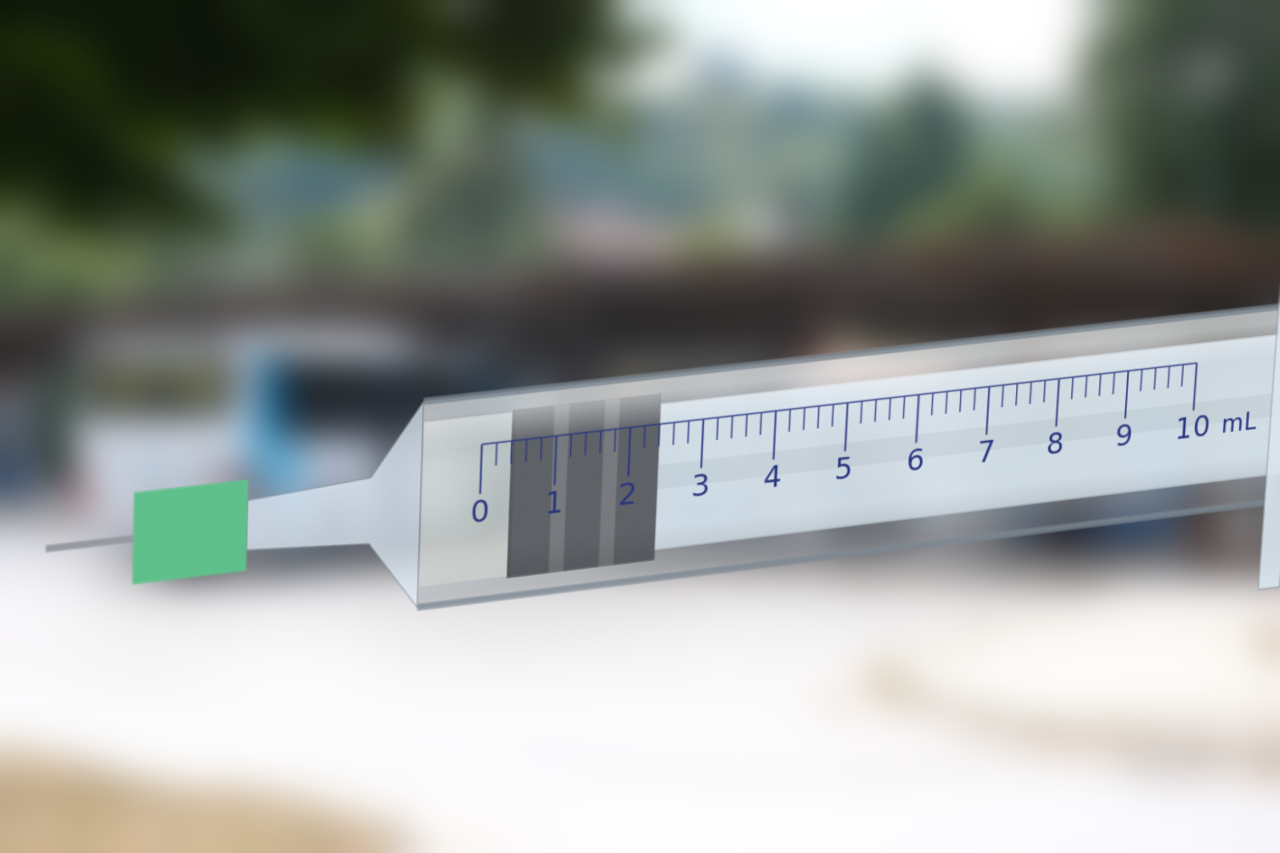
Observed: 0.4 mL
